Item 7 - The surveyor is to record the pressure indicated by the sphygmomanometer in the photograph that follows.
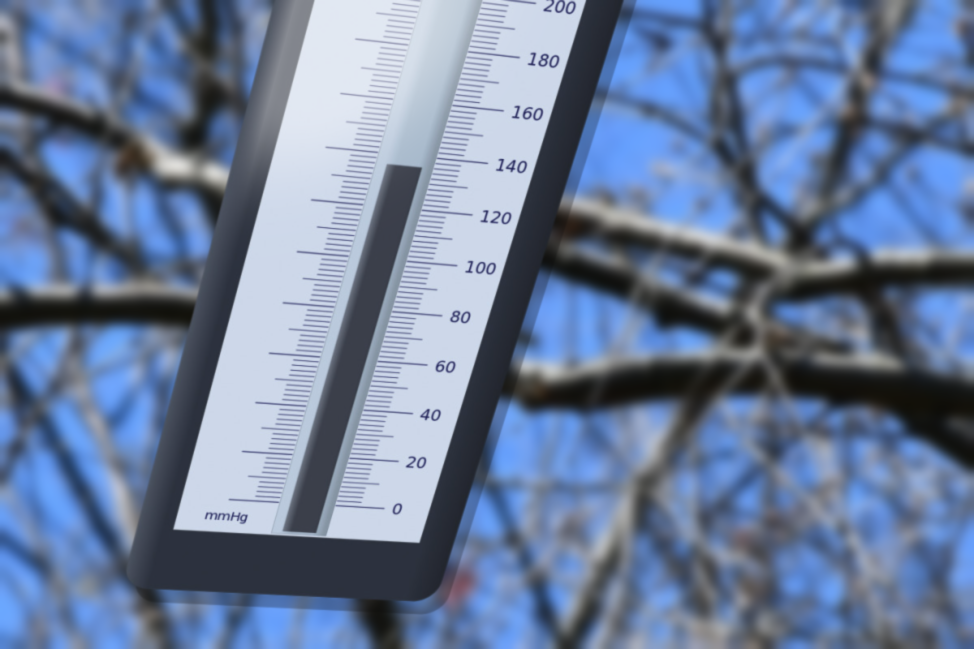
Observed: 136 mmHg
